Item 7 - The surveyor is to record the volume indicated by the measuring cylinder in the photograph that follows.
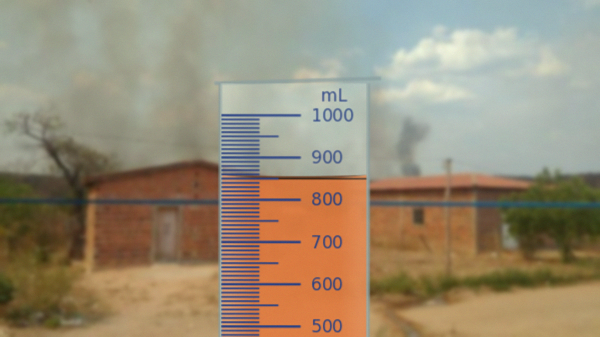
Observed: 850 mL
